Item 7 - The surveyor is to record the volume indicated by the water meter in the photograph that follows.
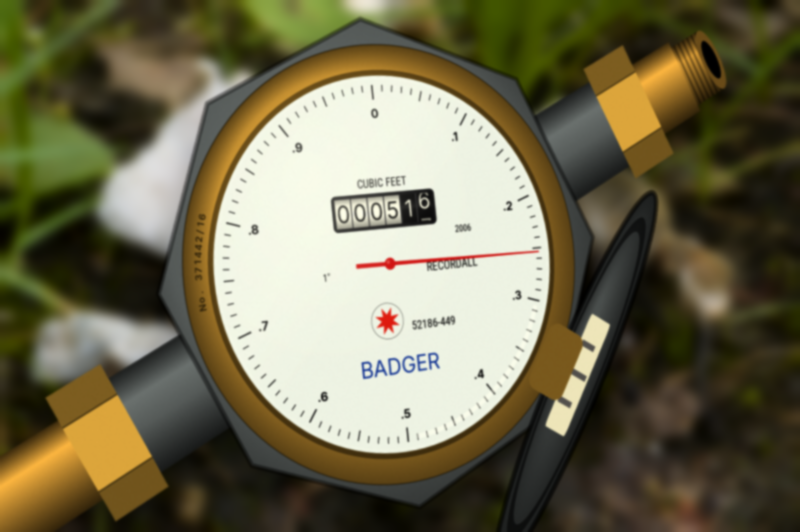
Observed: 516.25 ft³
